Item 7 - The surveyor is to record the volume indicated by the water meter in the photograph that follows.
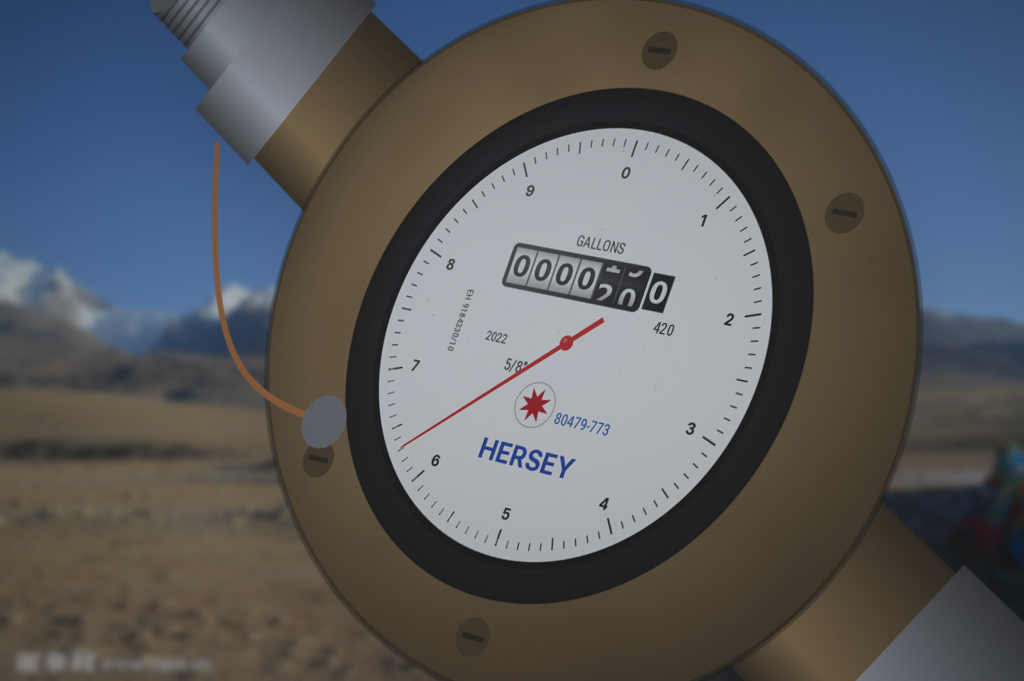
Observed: 196.3 gal
